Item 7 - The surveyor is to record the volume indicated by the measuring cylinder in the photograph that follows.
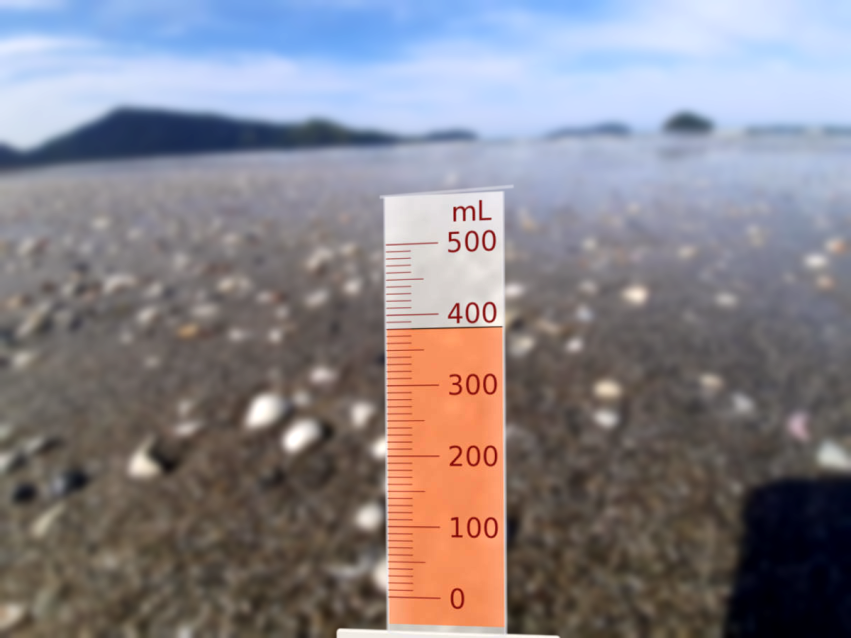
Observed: 380 mL
